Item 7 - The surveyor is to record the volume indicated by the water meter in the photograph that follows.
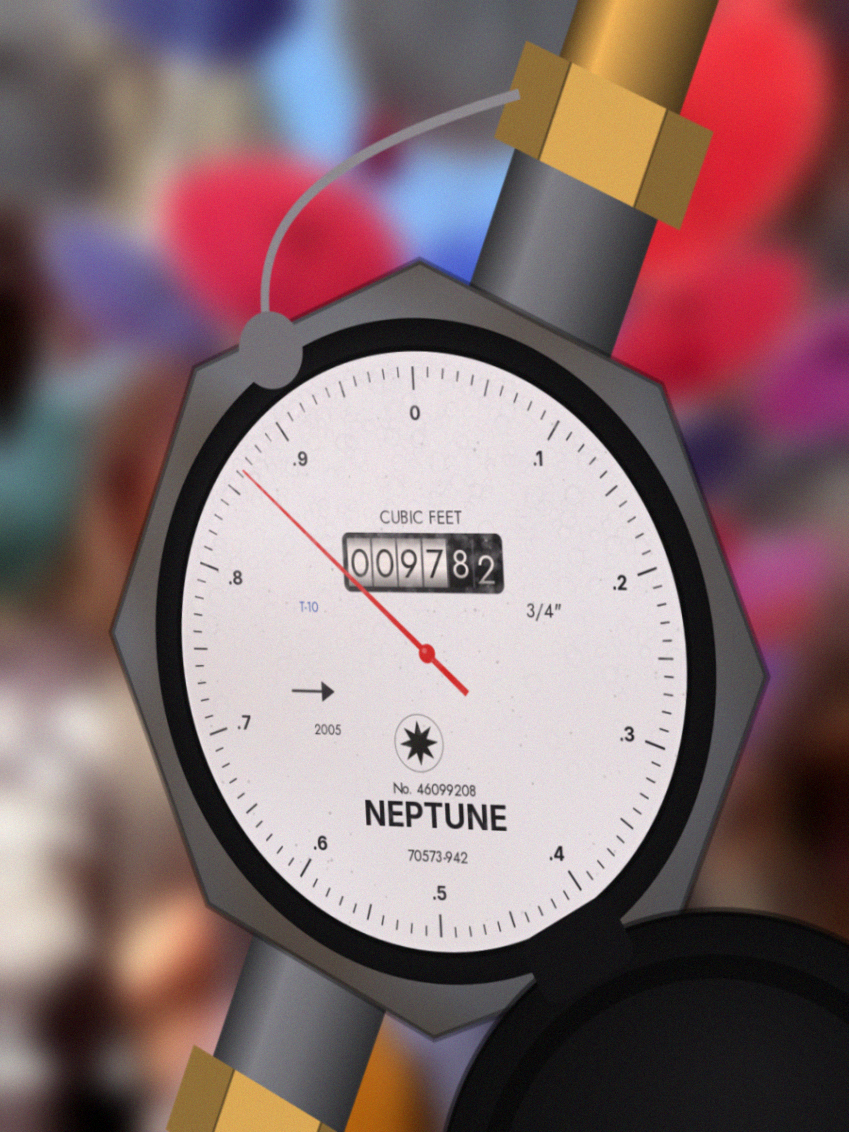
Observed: 9781.86 ft³
